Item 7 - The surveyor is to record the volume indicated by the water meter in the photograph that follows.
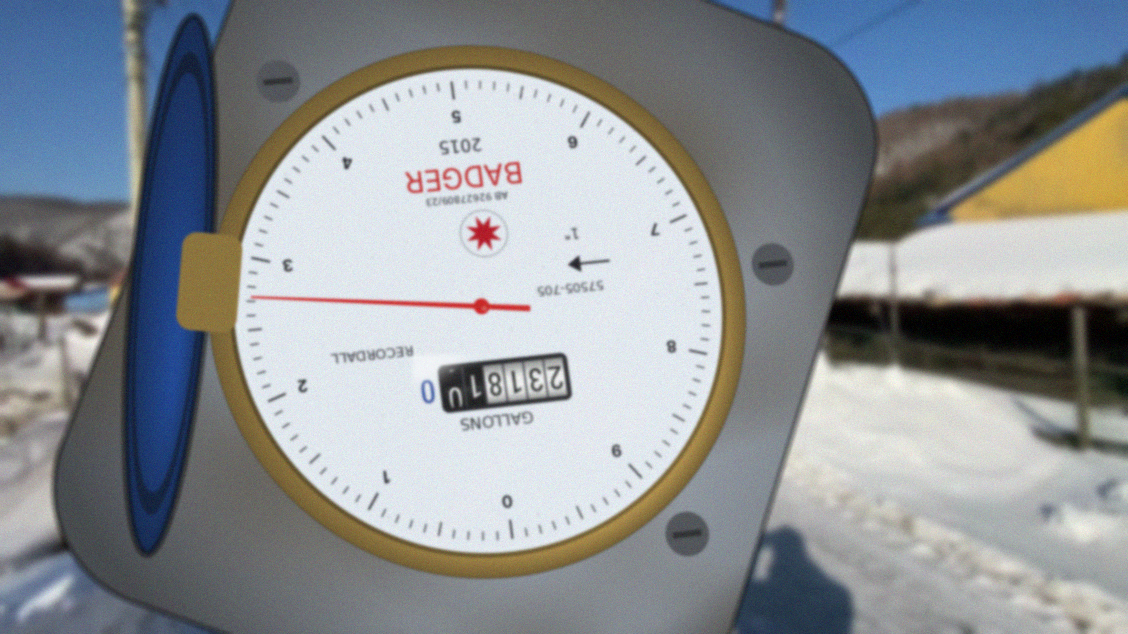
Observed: 2318102.7 gal
